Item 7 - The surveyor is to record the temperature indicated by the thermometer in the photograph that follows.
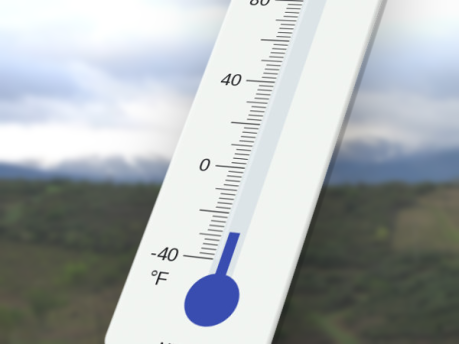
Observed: -28 °F
